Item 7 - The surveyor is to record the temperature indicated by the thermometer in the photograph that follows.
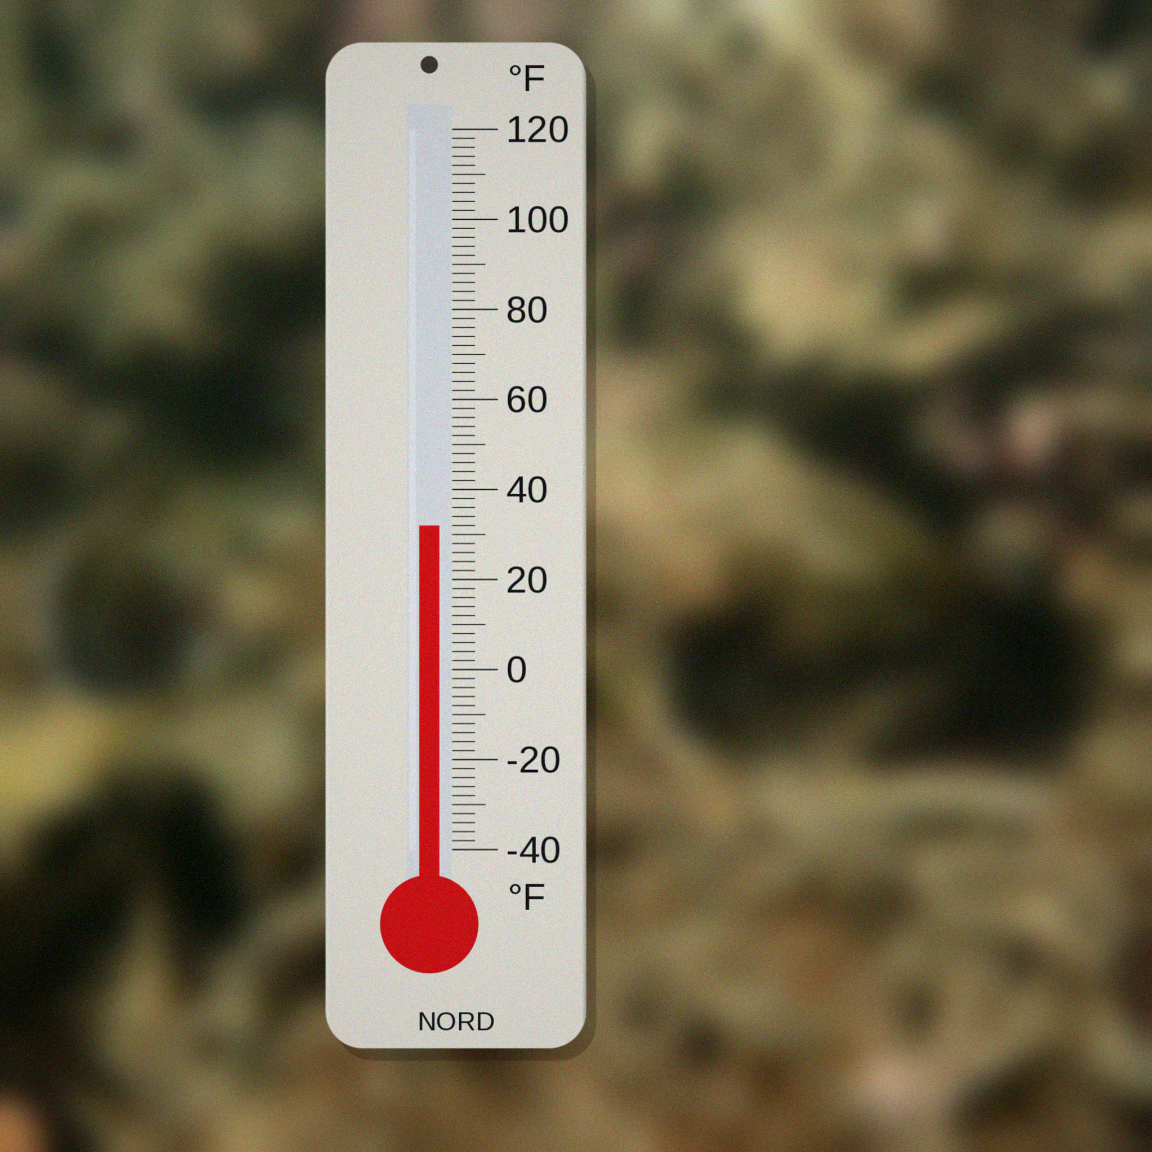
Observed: 32 °F
